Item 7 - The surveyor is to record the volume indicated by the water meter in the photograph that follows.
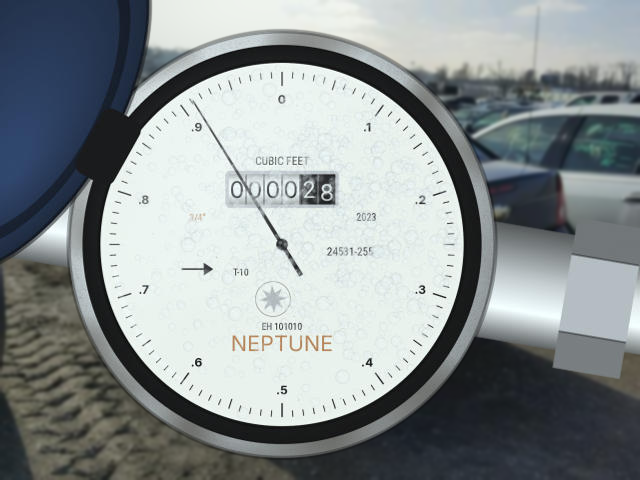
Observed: 27.91 ft³
